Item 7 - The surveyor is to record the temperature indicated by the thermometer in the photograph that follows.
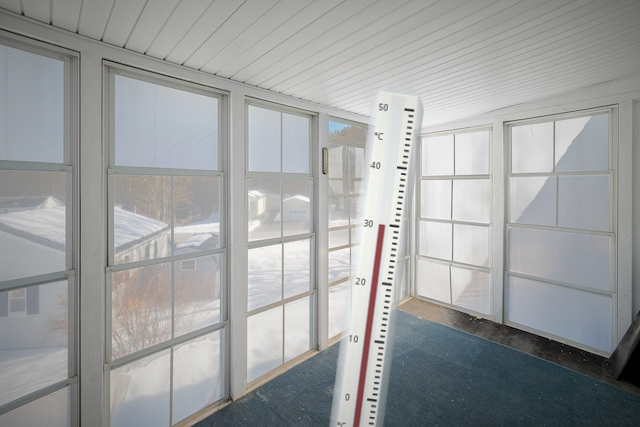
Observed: 30 °C
